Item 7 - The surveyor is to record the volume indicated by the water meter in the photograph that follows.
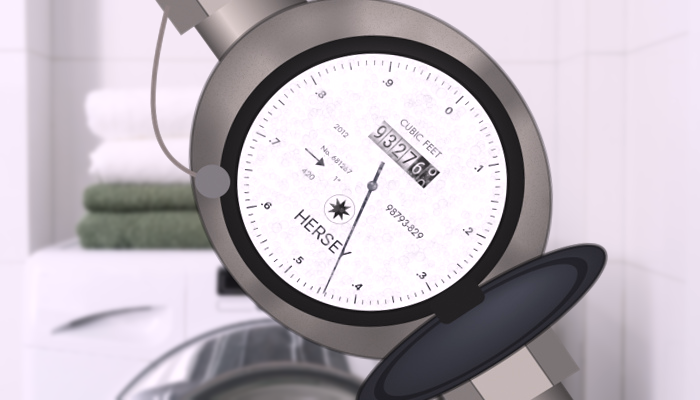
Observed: 932768.44 ft³
